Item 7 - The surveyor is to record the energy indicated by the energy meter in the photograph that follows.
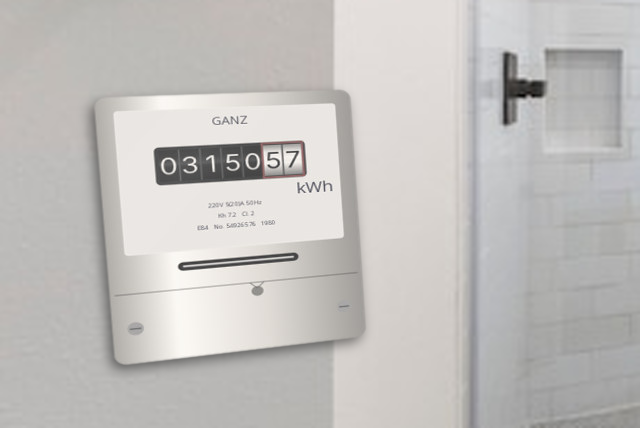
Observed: 3150.57 kWh
